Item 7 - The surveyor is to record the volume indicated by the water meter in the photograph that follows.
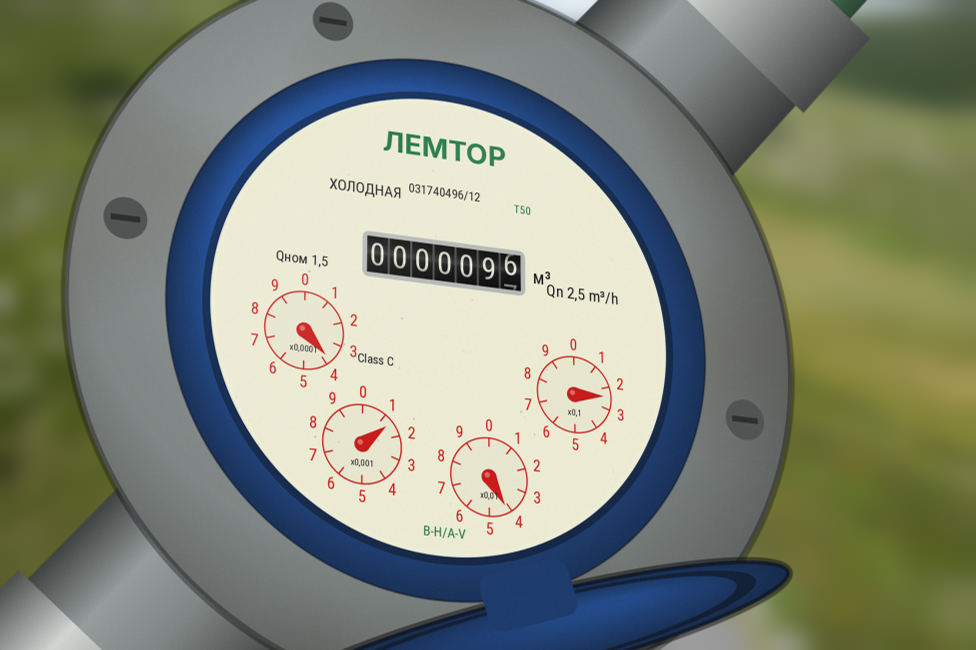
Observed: 96.2413 m³
